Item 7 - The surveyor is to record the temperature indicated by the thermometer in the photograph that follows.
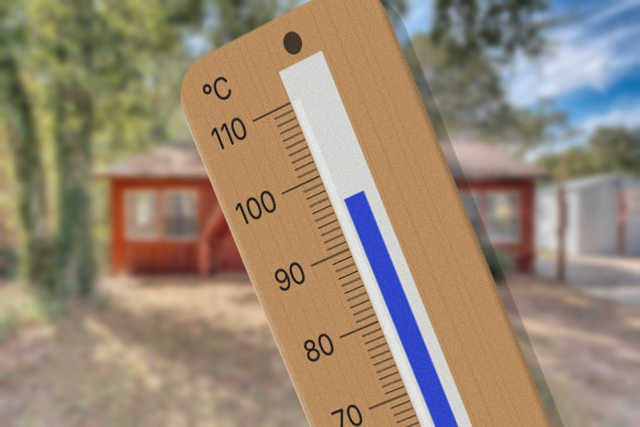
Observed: 96 °C
